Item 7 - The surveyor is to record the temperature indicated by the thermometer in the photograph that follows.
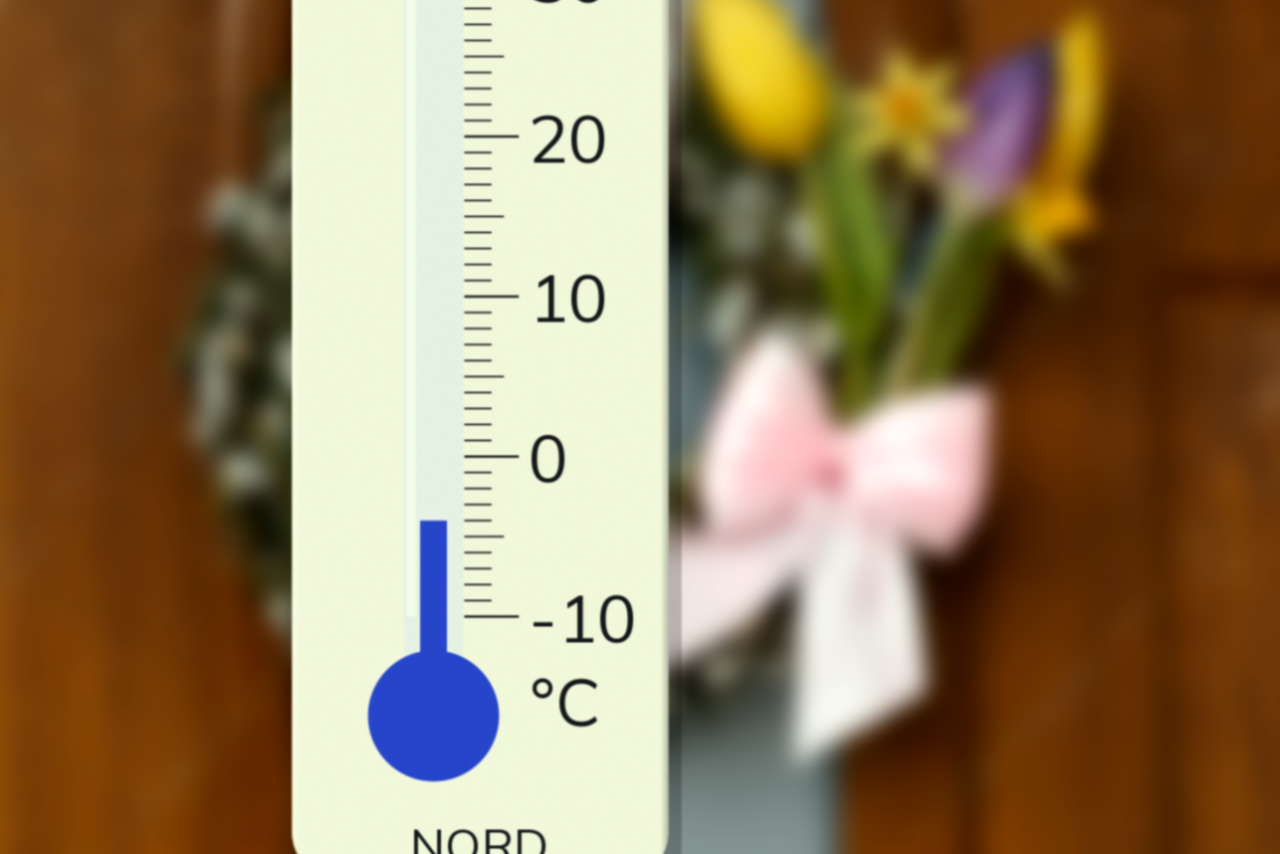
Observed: -4 °C
